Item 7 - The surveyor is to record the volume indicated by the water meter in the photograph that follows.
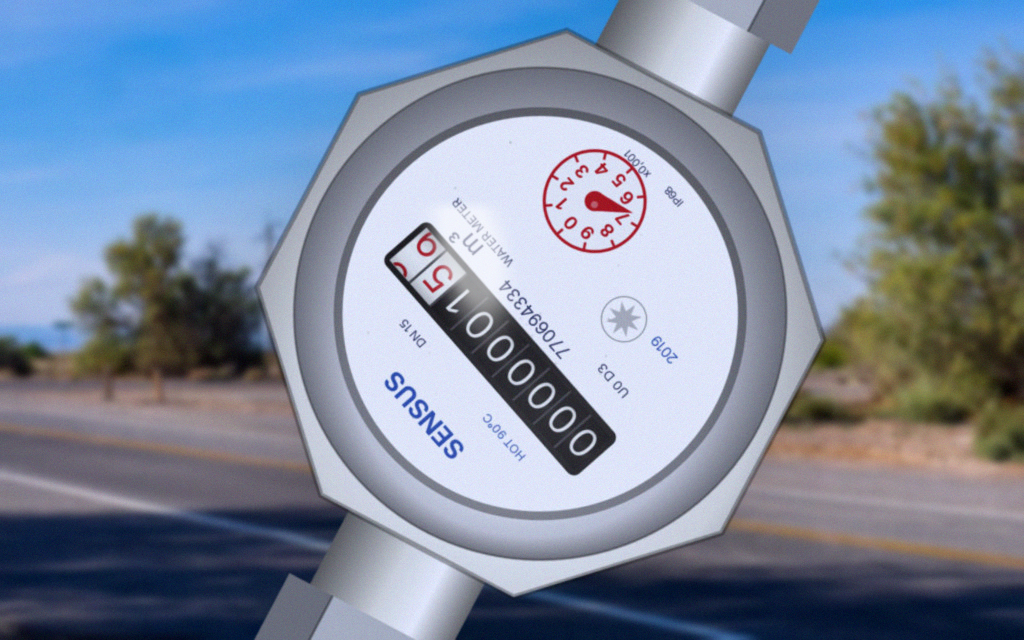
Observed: 1.586 m³
